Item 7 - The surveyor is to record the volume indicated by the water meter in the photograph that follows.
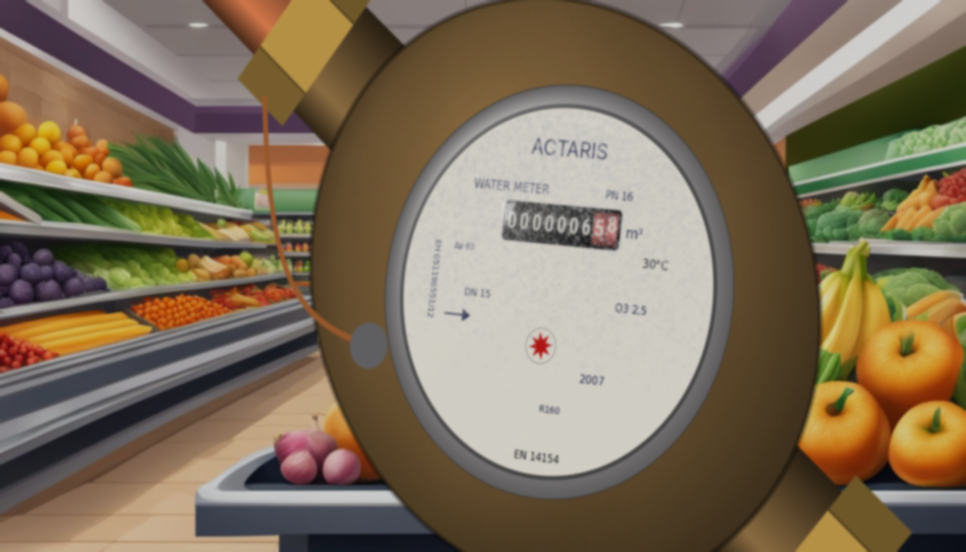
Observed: 6.58 m³
